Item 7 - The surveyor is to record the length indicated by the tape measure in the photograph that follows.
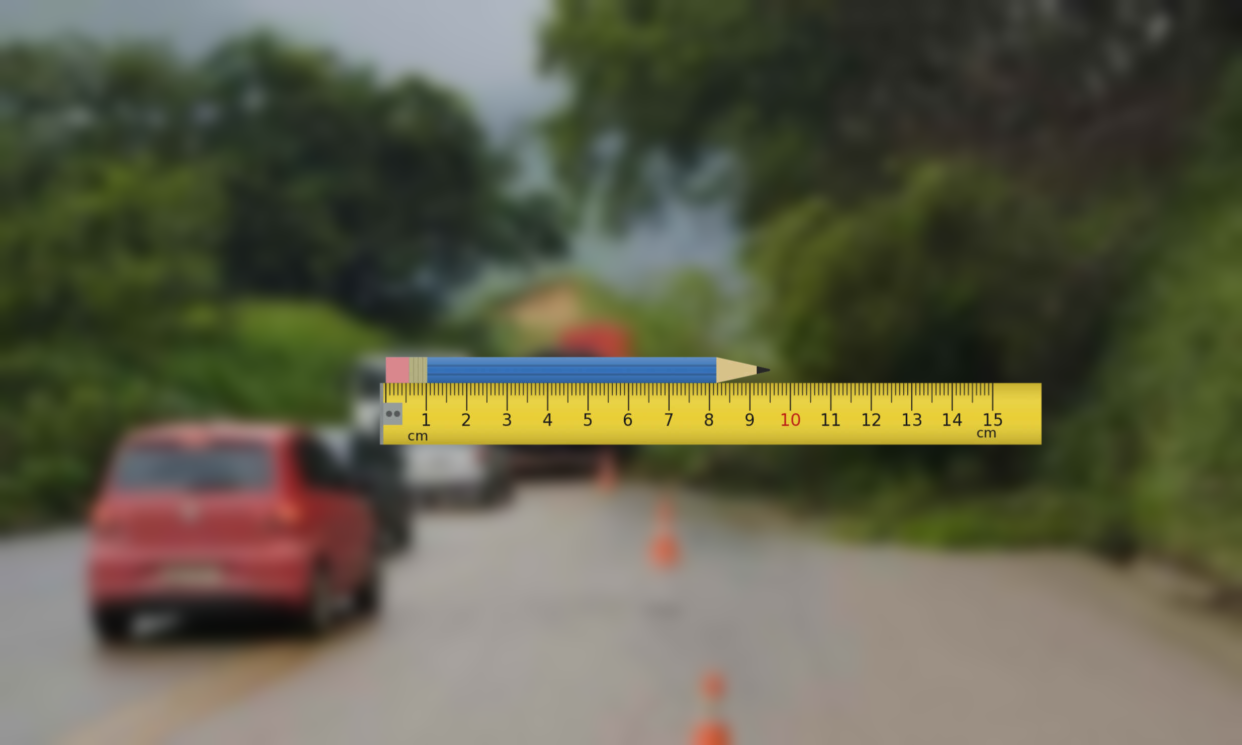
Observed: 9.5 cm
